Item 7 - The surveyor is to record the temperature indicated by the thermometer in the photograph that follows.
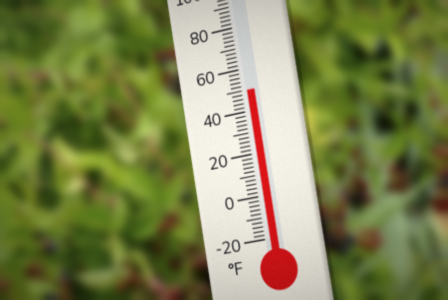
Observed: 50 °F
